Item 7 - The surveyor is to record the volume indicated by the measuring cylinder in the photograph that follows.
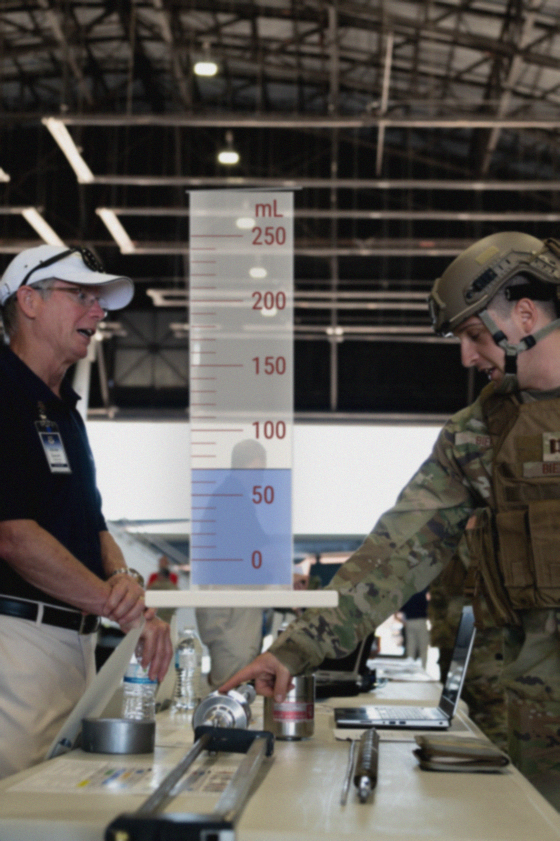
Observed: 70 mL
